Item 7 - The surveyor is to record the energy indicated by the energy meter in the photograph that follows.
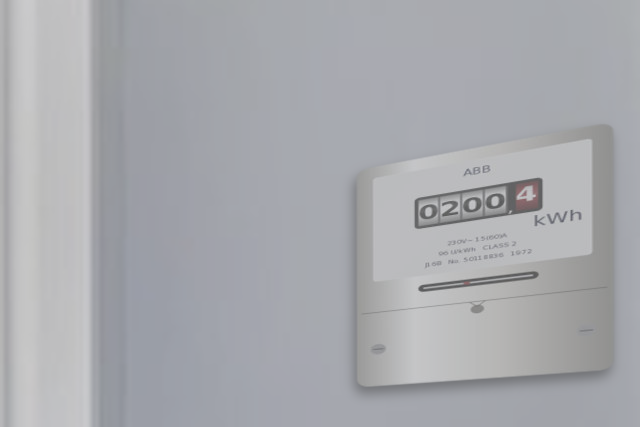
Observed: 200.4 kWh
